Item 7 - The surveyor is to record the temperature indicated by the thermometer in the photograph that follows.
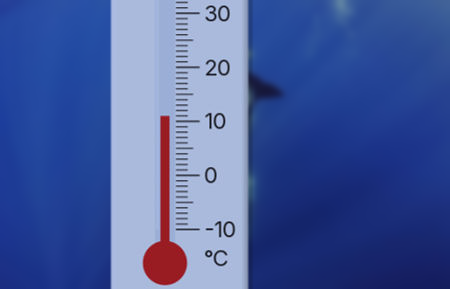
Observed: 11 °C
